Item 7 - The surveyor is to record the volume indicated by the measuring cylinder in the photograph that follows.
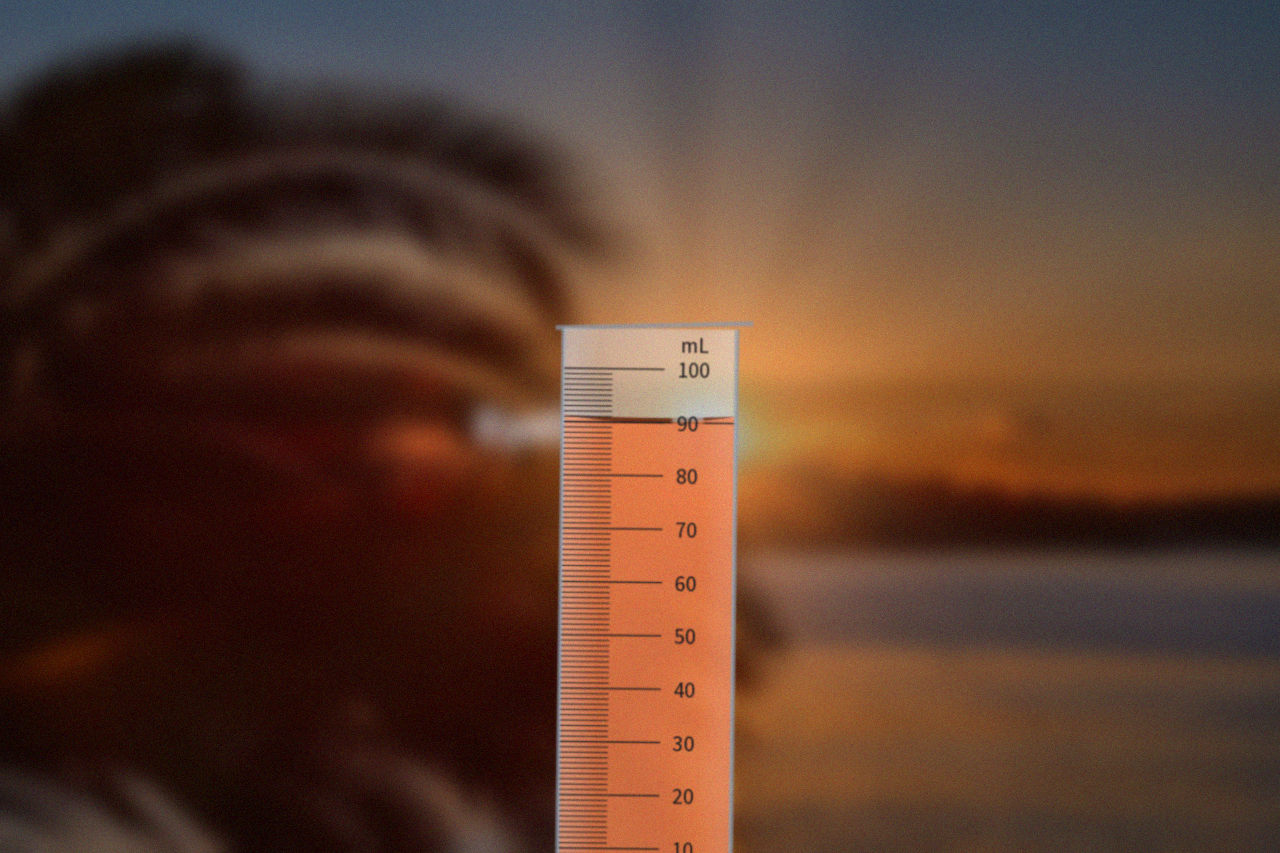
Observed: 90 mL
